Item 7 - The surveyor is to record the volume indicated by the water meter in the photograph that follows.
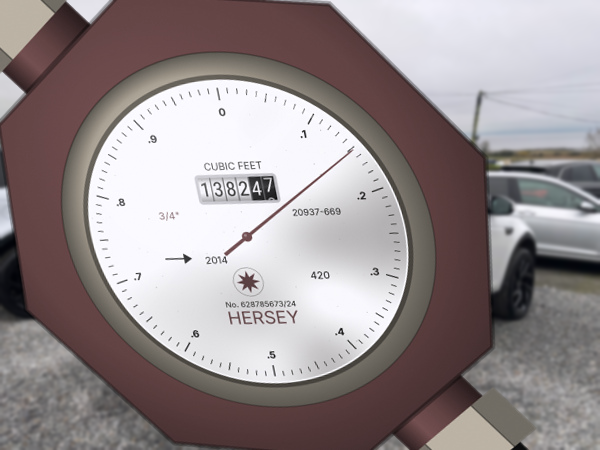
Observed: 138247.15 ft³
